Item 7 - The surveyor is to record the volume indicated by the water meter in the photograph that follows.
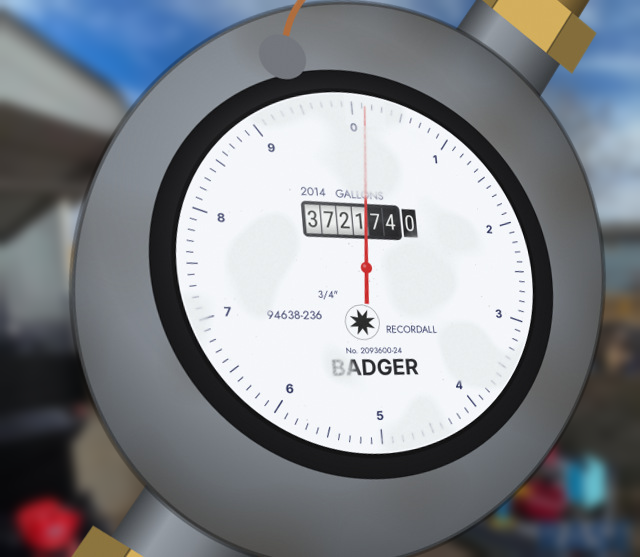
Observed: 3721740.1 gal
